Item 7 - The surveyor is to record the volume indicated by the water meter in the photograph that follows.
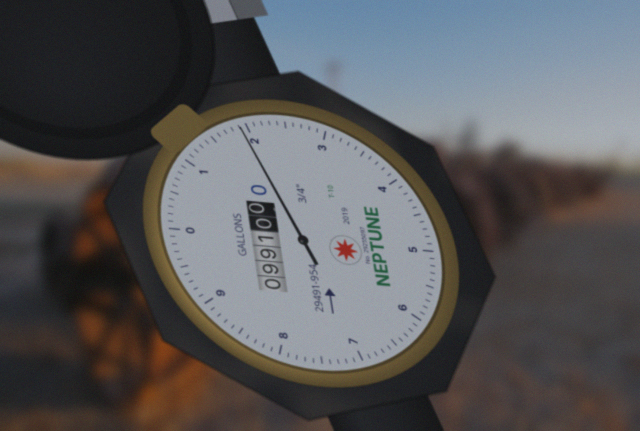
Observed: 991001.9 gal
